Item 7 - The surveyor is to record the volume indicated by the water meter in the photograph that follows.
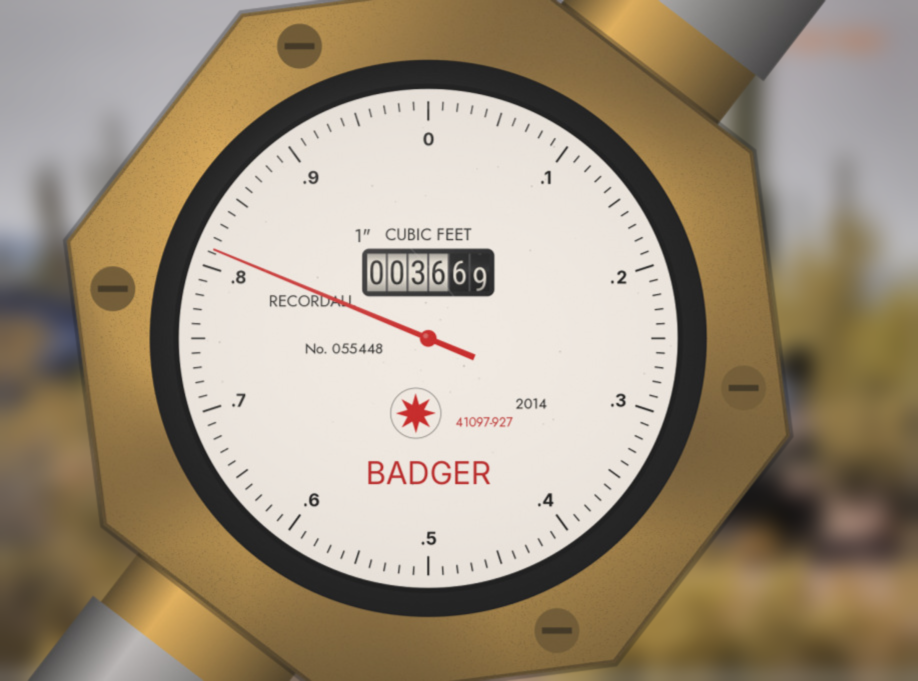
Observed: 3668.81 ft³
